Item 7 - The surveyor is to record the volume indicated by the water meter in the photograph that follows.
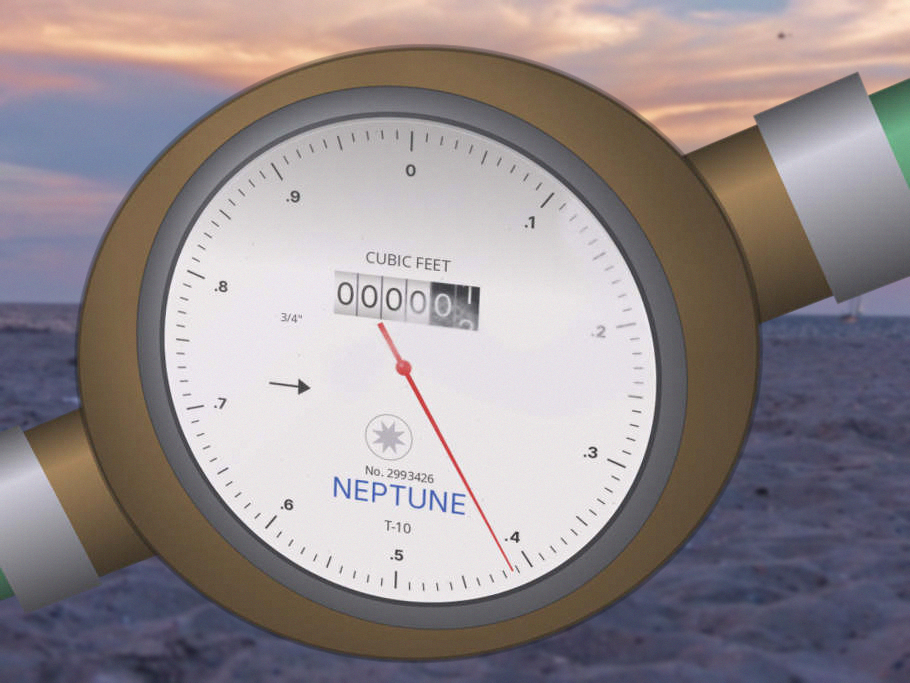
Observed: 1.41 ft³
